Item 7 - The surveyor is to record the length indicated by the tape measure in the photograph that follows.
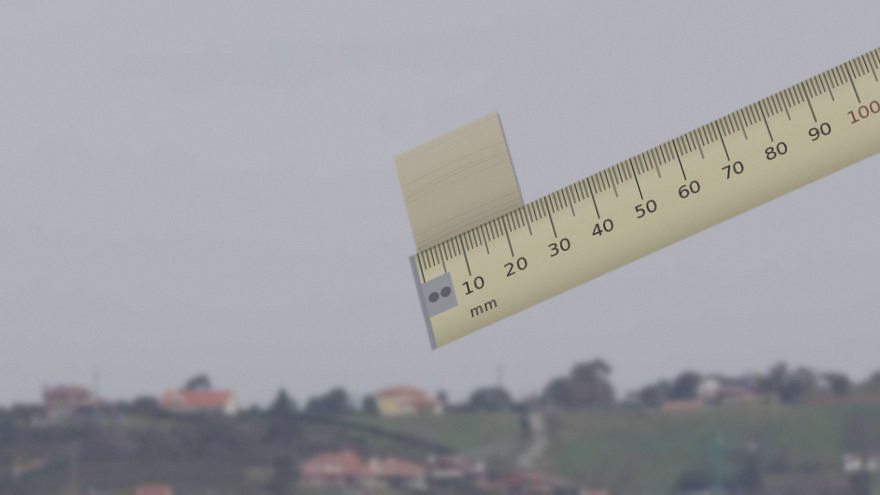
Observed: 25 mm
